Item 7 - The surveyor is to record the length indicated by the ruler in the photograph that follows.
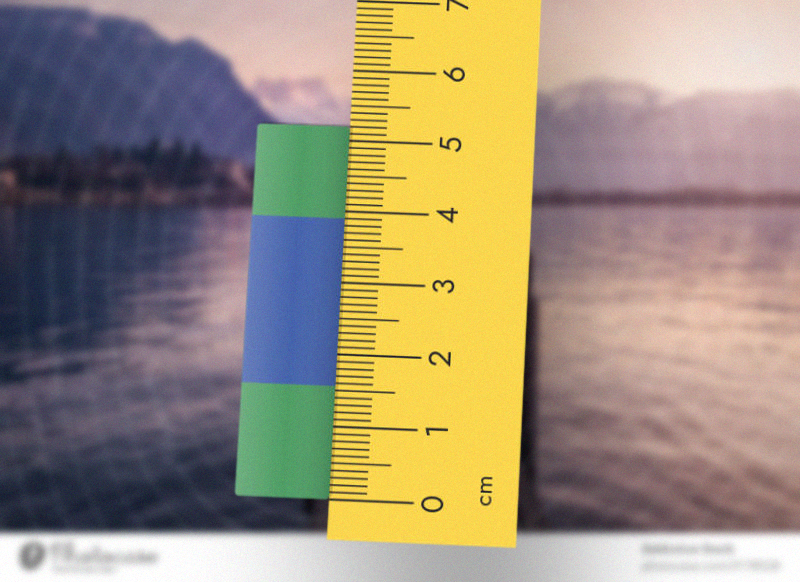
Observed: 5.2 cm
